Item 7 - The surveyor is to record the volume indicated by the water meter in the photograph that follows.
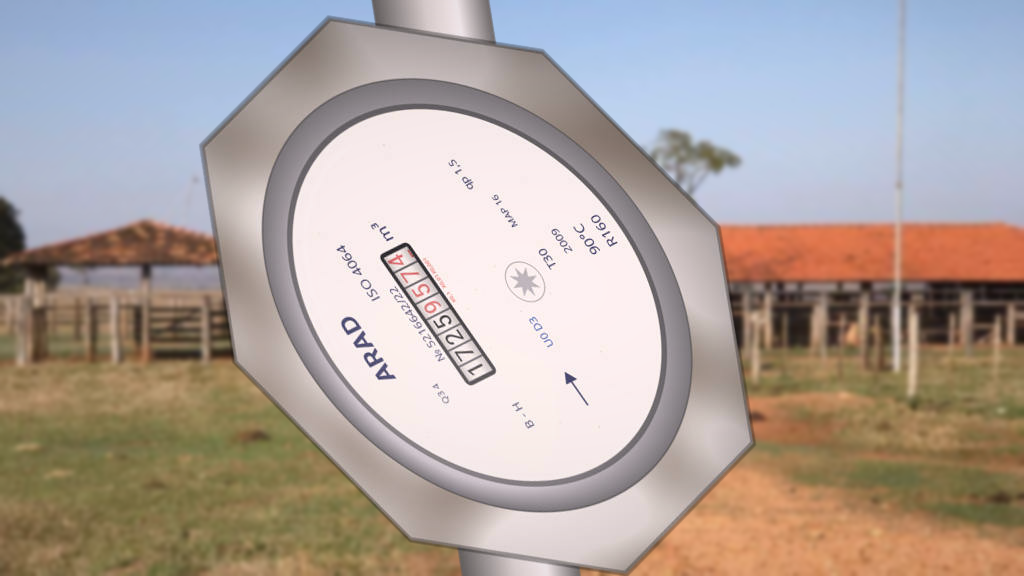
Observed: 1725.9574 m³
